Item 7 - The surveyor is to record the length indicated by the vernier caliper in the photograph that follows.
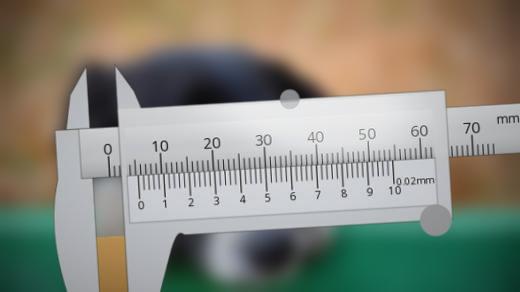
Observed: 5.5 mm
